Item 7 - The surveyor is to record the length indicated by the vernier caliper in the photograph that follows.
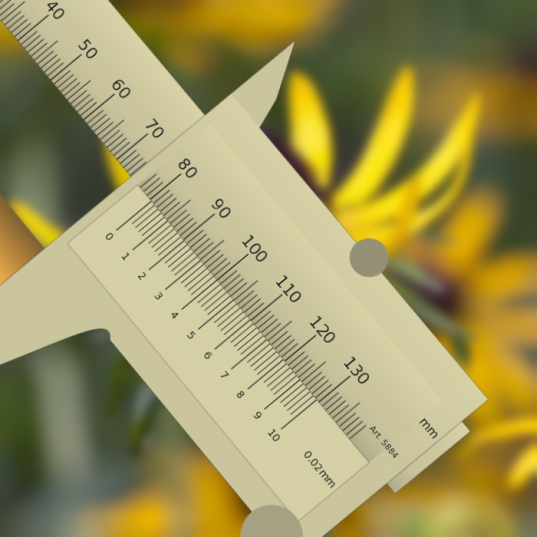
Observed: 80.4 mm
